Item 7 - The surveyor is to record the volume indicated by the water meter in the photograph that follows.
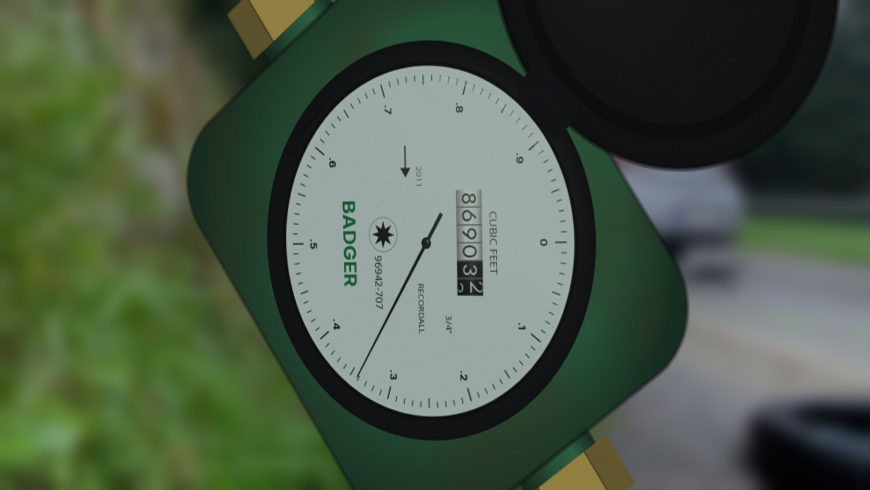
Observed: 869032.34 ft³
